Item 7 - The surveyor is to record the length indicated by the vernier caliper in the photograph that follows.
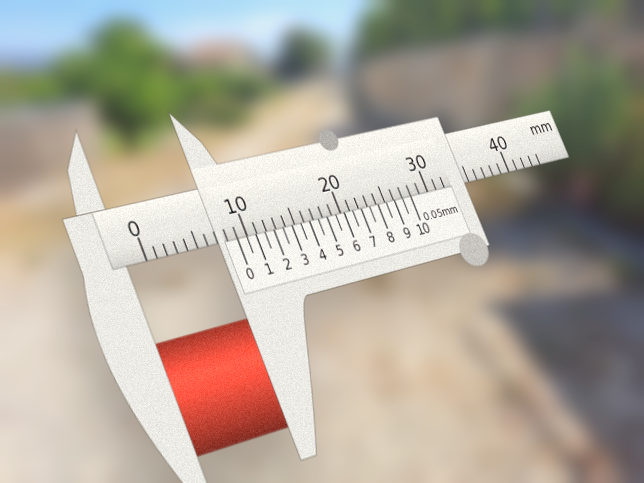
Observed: 9.0 mm
